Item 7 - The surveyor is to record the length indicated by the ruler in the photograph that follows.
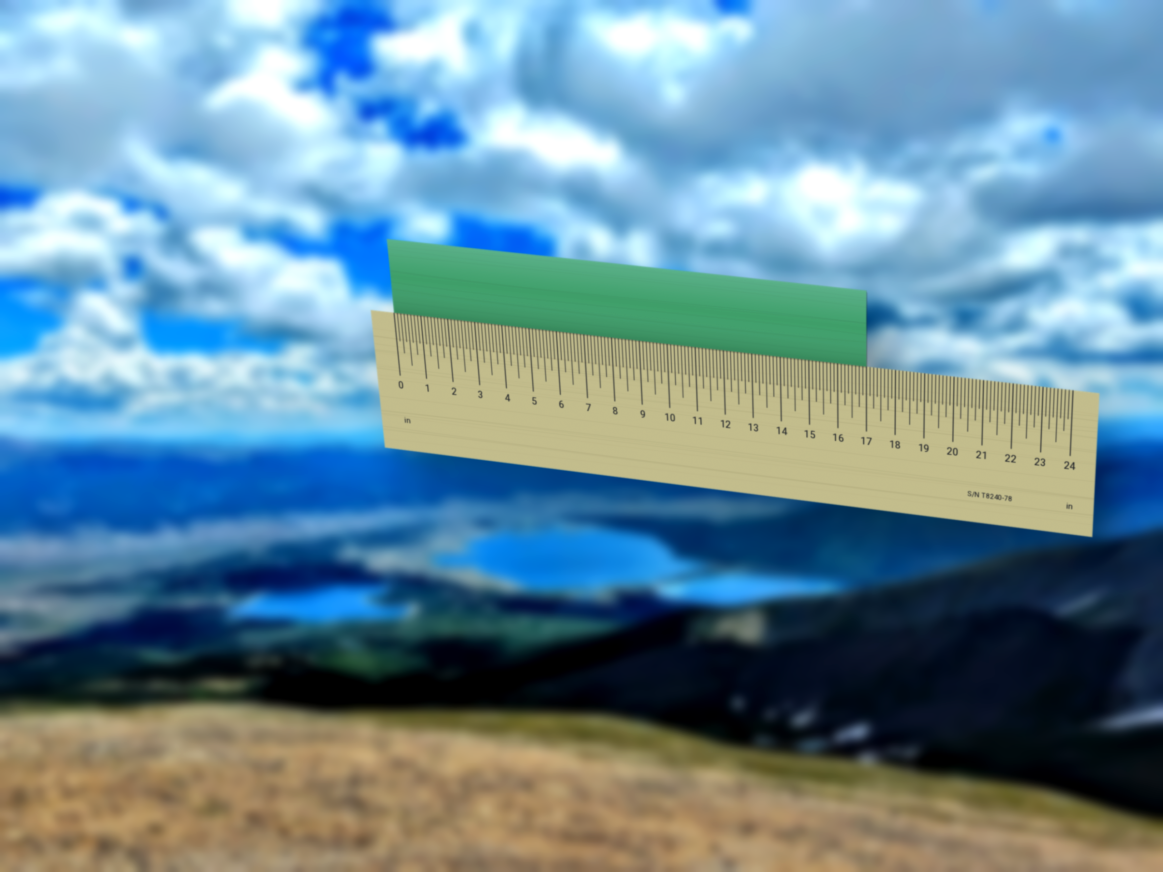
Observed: 17 in
